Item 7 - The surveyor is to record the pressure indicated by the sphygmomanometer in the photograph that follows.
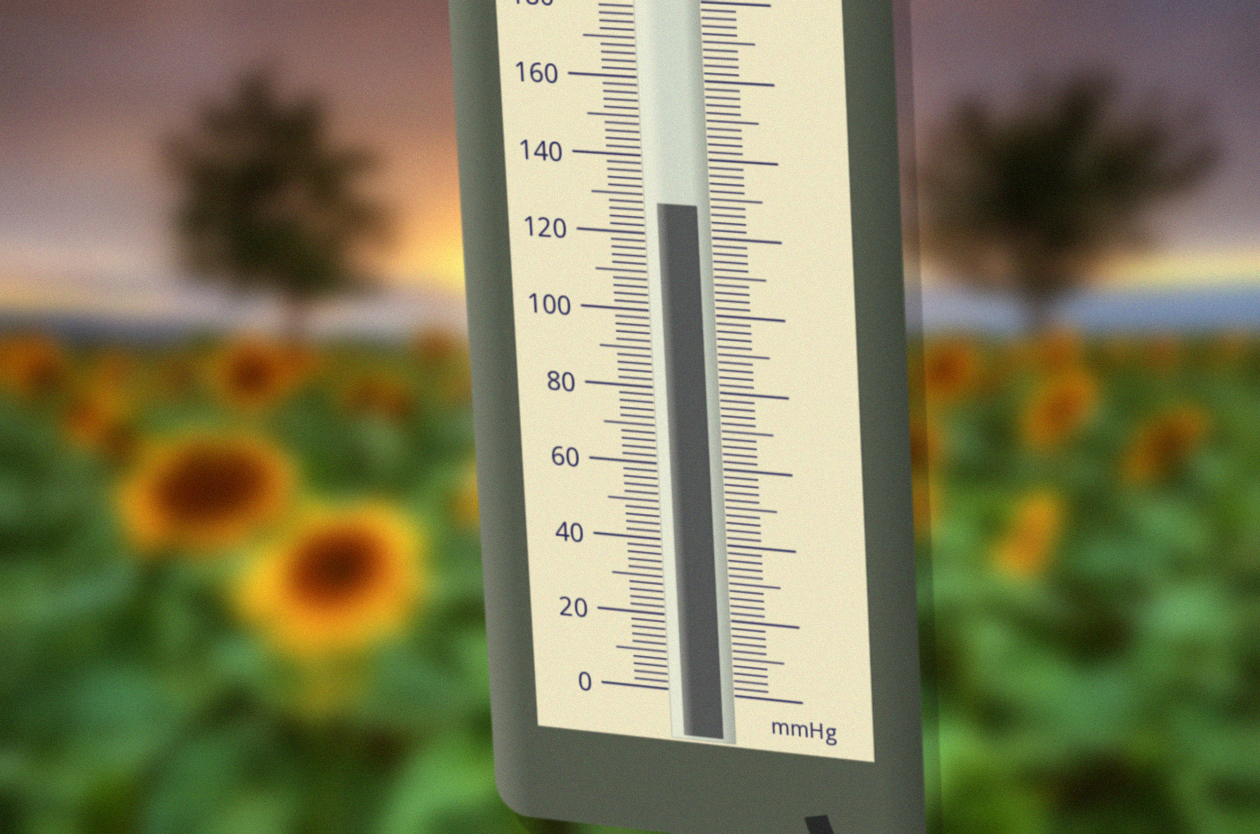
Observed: 128 mmHg
